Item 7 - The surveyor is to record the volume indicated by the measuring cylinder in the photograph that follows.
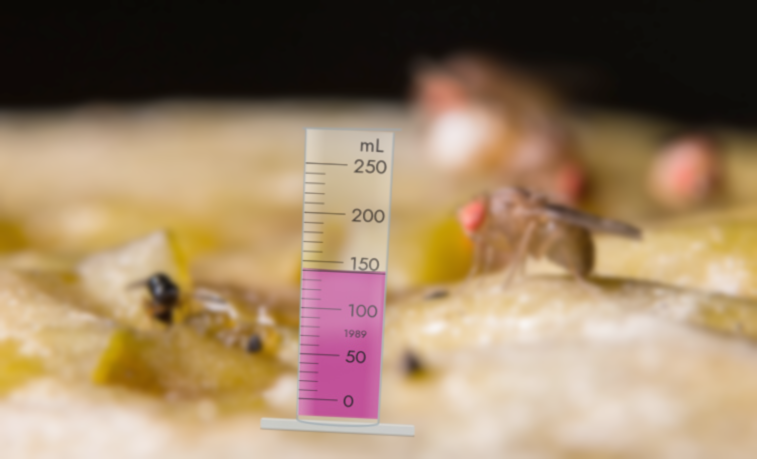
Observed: 140 mL
